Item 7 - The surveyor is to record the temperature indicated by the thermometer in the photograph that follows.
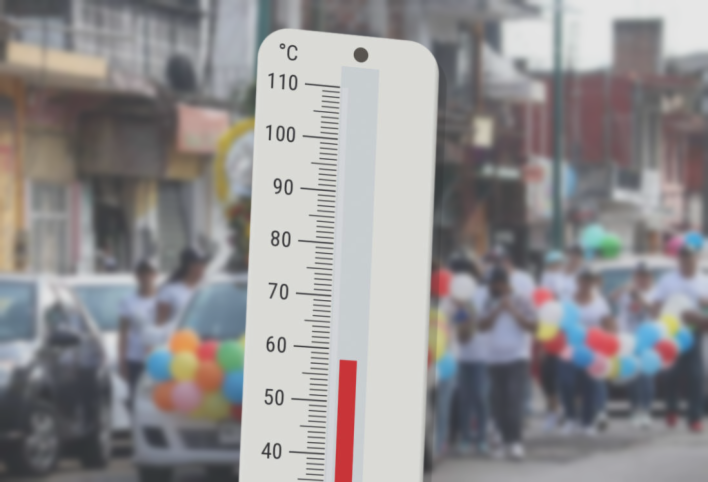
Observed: 58 °C
